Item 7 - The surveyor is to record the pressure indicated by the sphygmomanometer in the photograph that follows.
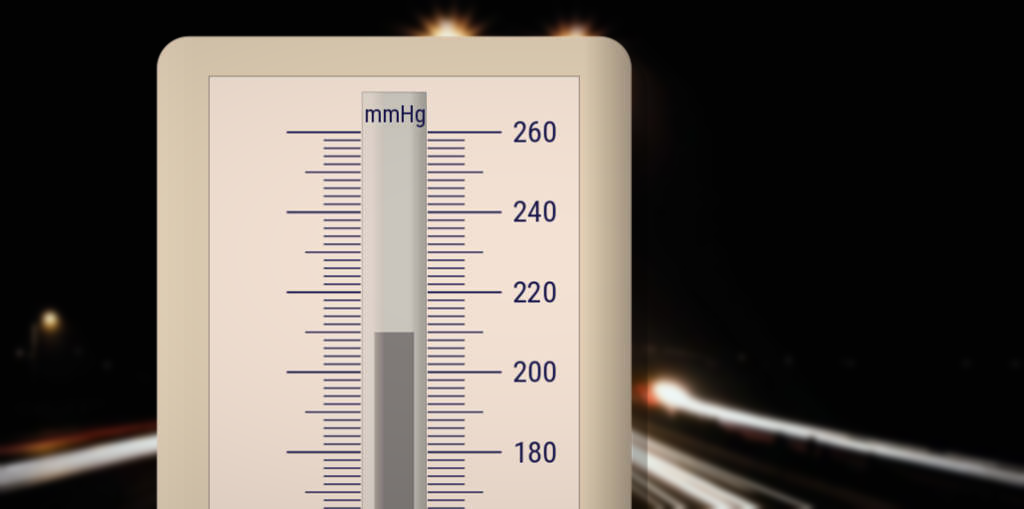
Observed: 210 mmHg
